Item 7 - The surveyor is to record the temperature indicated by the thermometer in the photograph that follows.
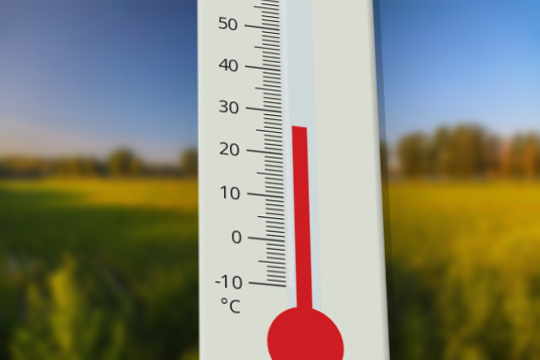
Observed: 27 °C
